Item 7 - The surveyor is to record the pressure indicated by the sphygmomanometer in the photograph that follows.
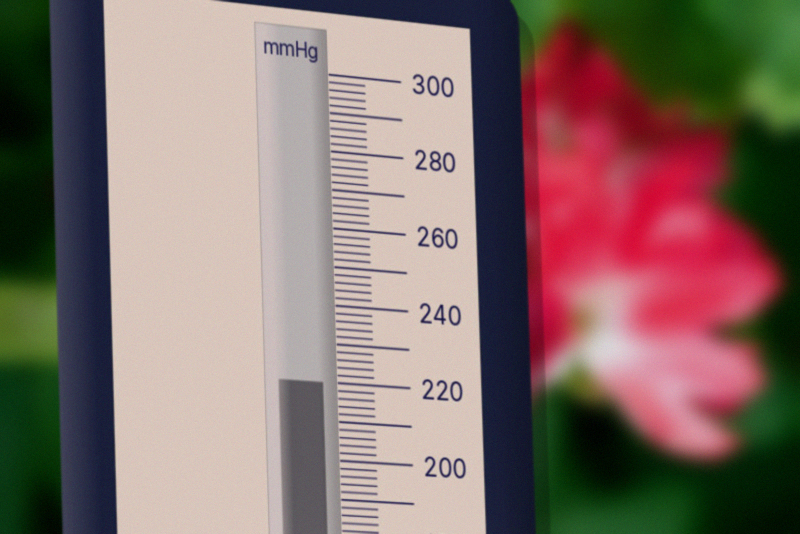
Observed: 220 mmHg
